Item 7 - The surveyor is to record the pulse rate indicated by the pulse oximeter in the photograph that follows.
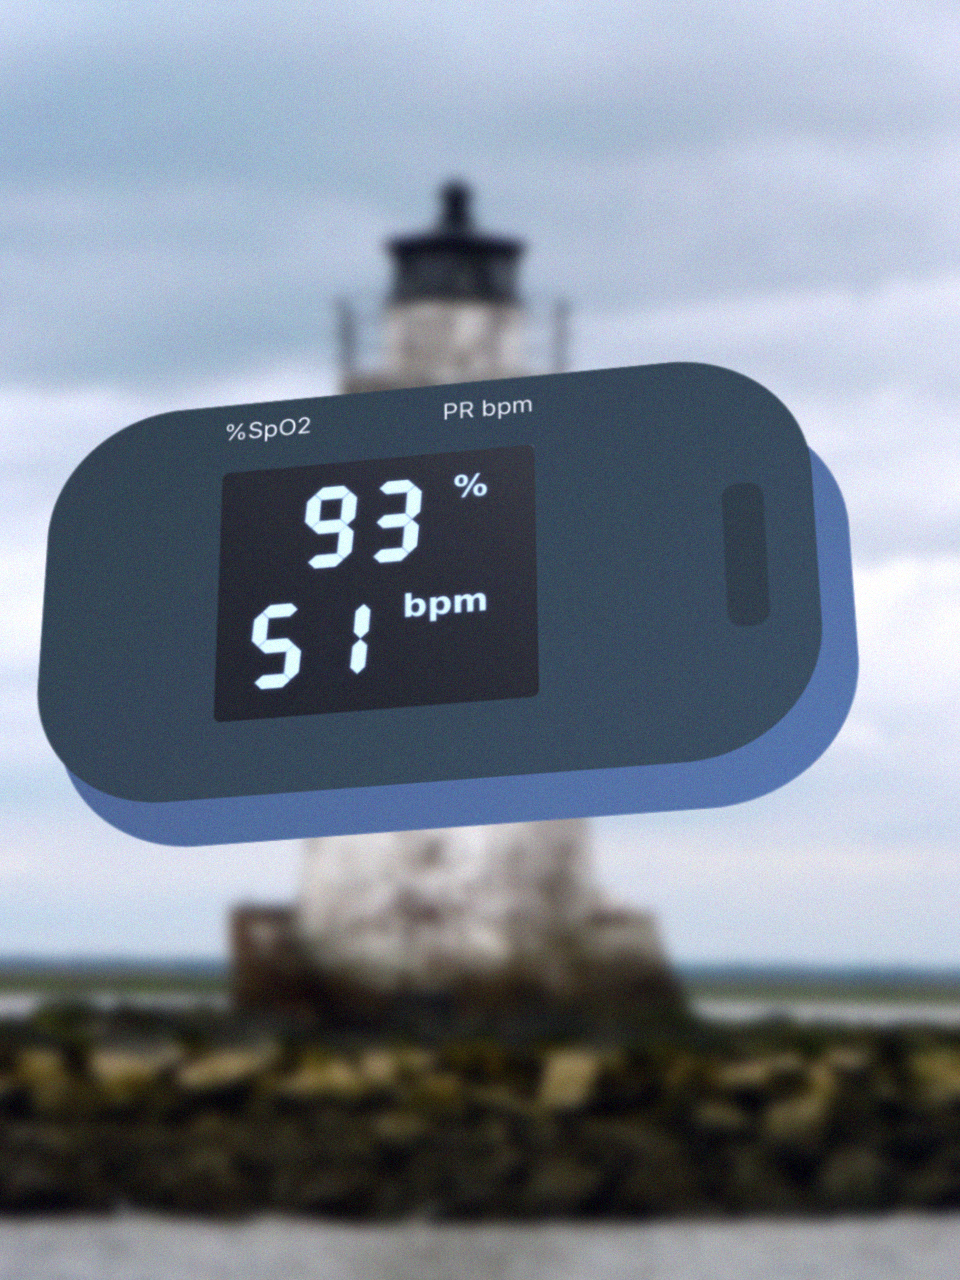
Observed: 51 bpm
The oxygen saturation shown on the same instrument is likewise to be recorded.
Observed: 93 %
